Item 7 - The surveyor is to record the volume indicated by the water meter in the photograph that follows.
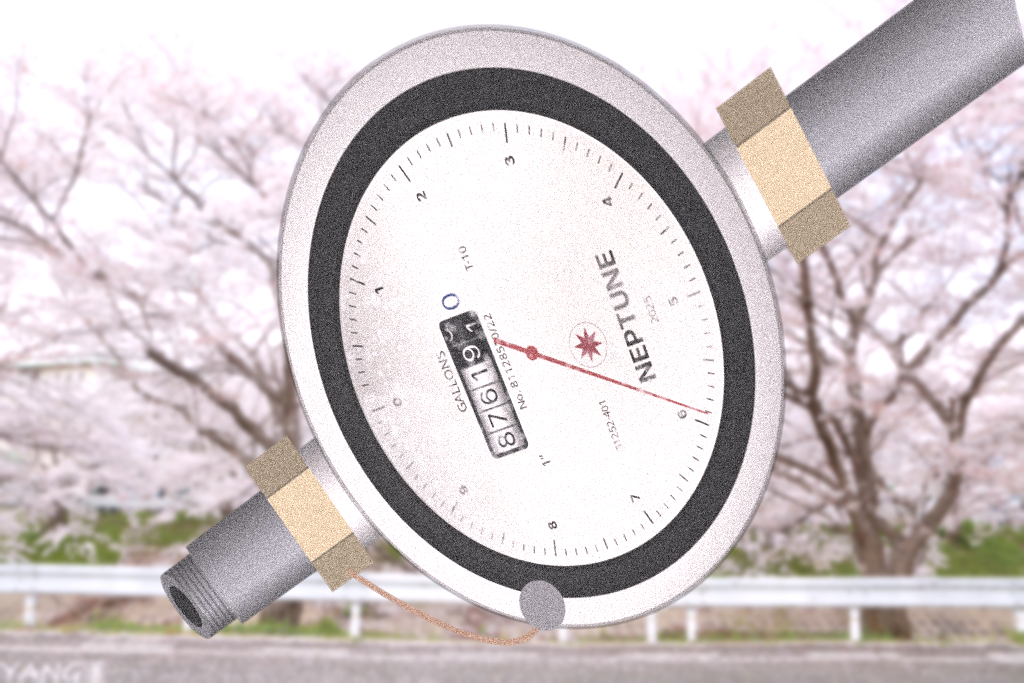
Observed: 8761905.9 gal
